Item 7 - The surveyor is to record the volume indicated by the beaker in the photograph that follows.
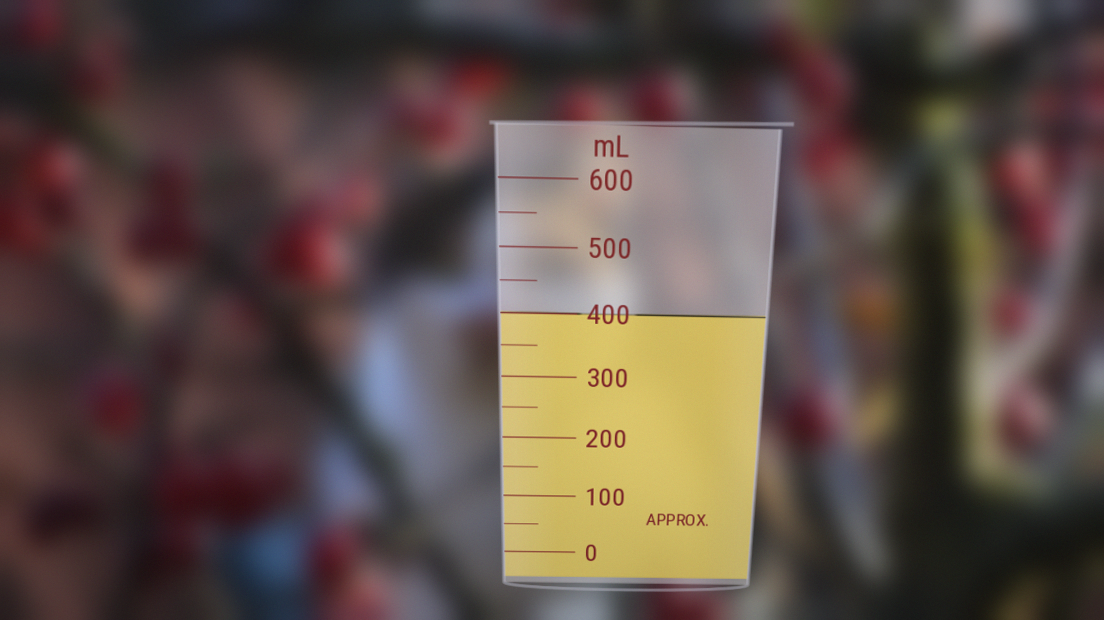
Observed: 400 mL
